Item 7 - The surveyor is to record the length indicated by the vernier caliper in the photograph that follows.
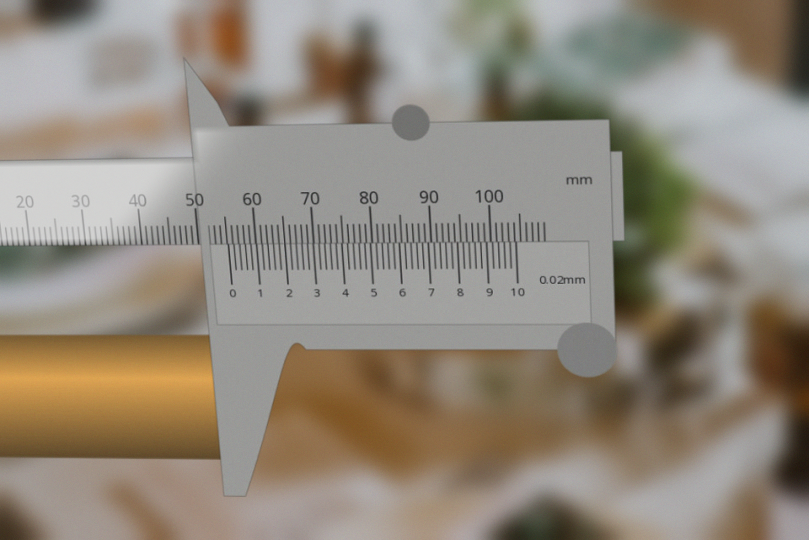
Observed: 55.2 mm
